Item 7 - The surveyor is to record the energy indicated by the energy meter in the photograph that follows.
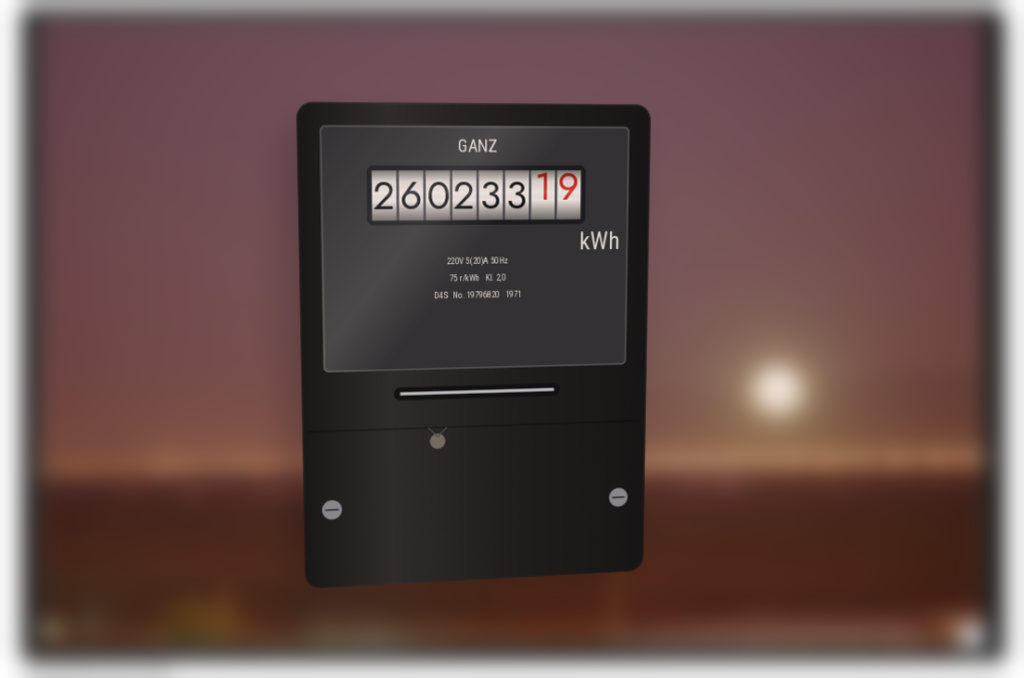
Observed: 260233.19 kWh
